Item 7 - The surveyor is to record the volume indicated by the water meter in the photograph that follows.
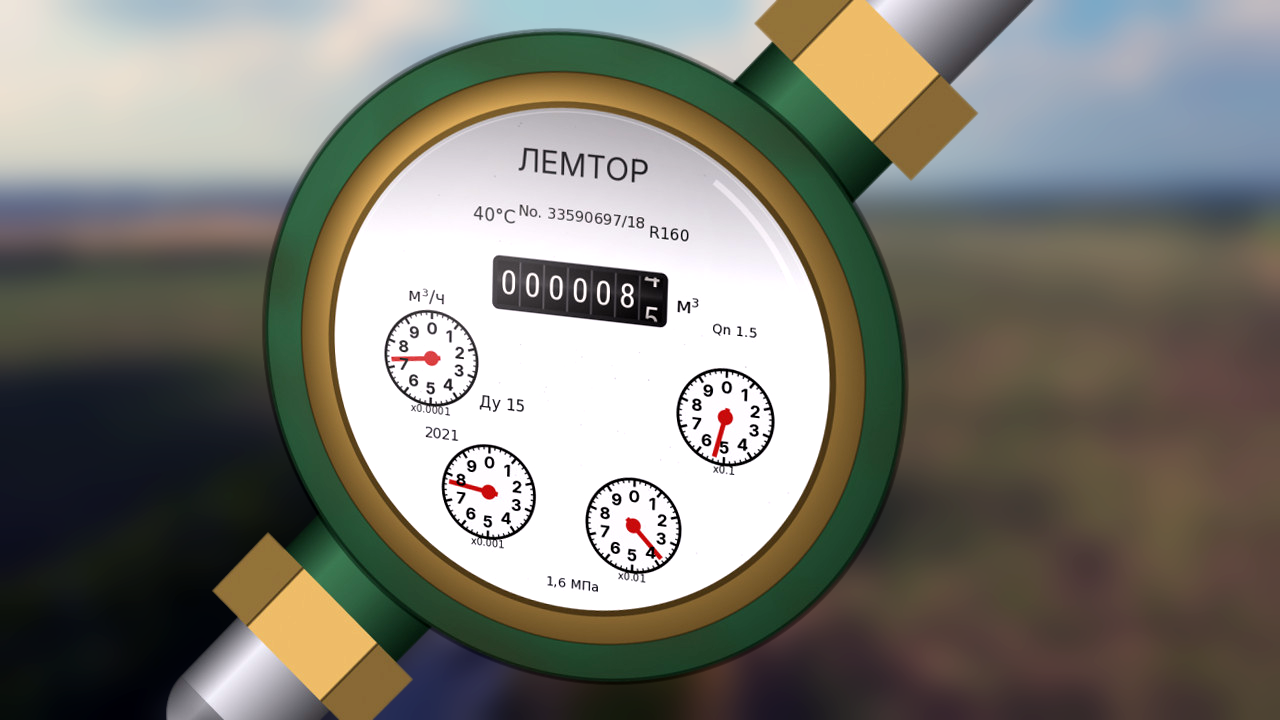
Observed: 84.5377 m³
